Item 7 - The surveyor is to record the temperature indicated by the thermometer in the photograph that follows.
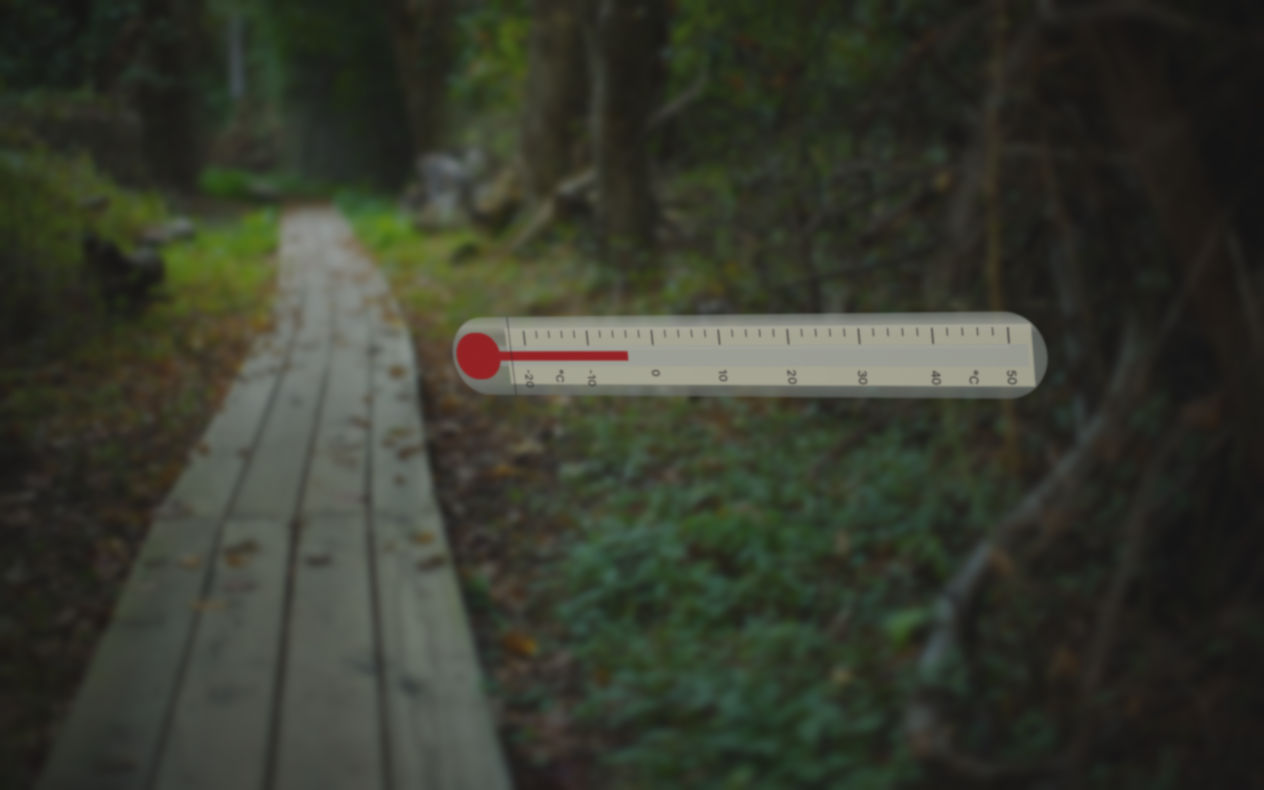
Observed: -4 °C
